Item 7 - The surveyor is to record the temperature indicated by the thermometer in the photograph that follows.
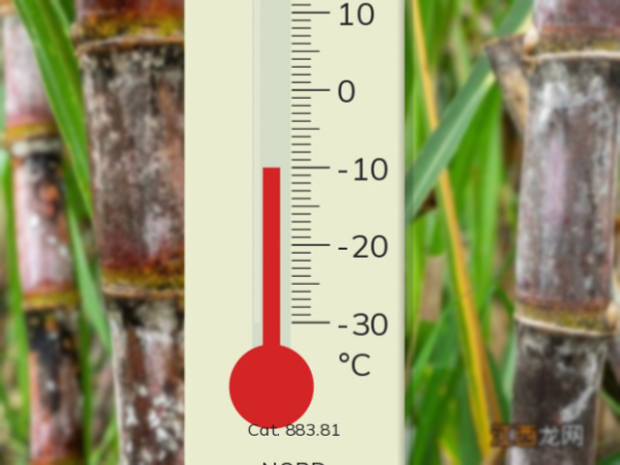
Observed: -10 °C
